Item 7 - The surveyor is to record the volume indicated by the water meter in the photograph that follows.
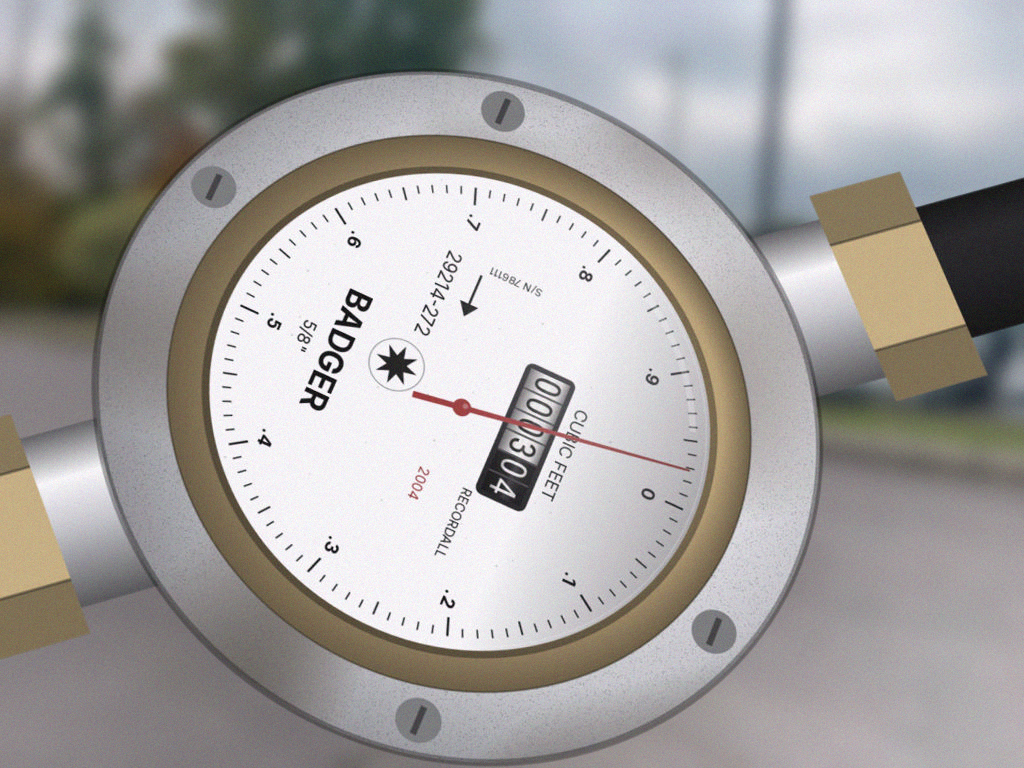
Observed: 303.97 ft³
